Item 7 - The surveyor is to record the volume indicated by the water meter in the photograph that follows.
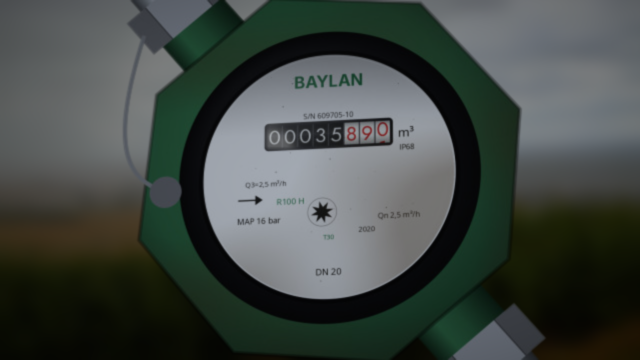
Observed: 35.890 m³
